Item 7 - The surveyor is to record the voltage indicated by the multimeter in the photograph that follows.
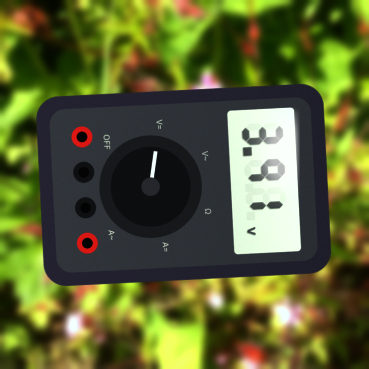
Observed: 3.91 V
